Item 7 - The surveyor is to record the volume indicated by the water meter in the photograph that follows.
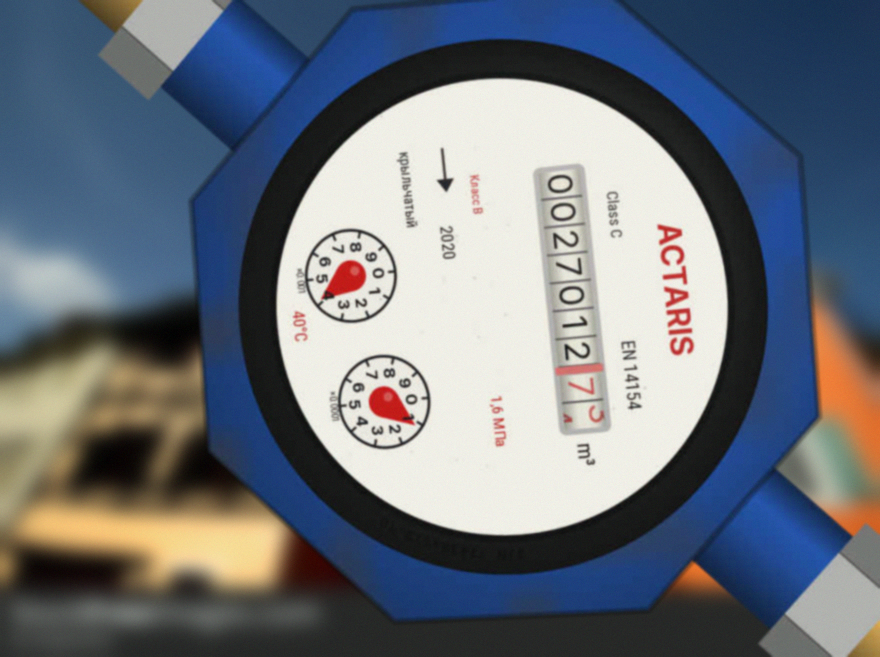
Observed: 27012.7341 m³
